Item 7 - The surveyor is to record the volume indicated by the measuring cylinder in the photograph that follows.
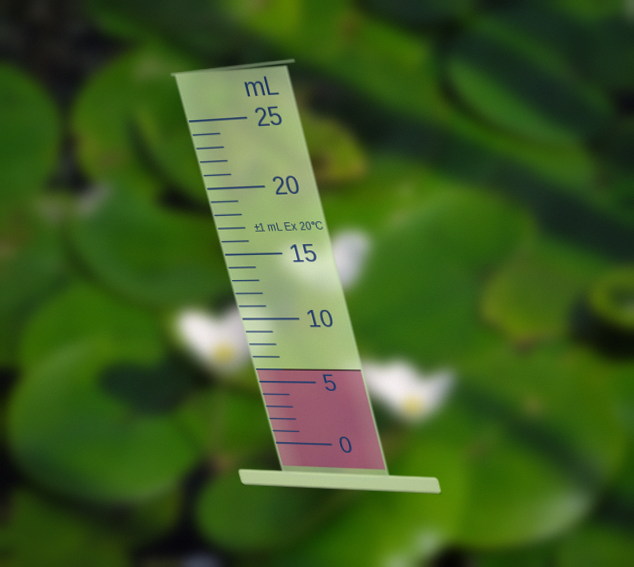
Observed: 6 mL
